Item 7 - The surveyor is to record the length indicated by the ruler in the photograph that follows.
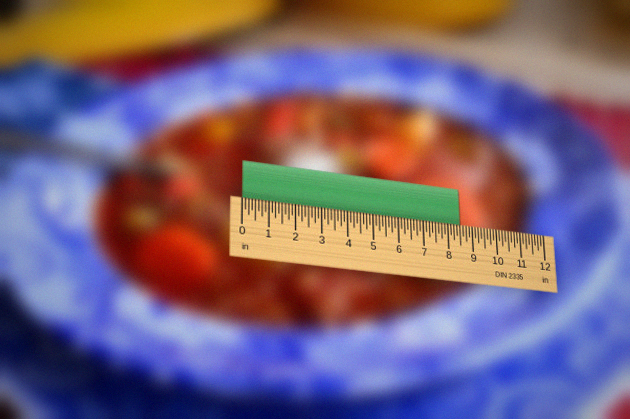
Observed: 8.5 in
